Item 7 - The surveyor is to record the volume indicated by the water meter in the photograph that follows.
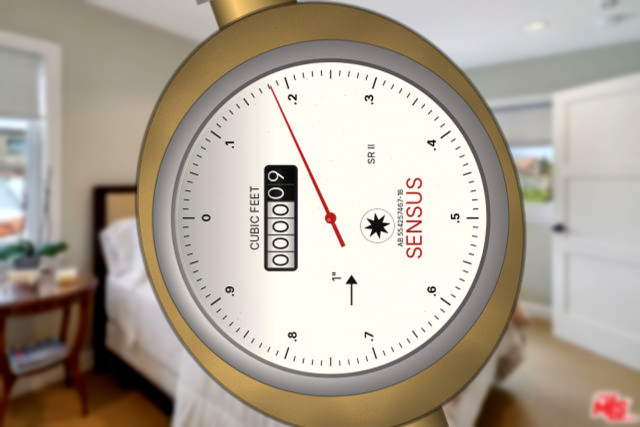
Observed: 9.18 ft³
